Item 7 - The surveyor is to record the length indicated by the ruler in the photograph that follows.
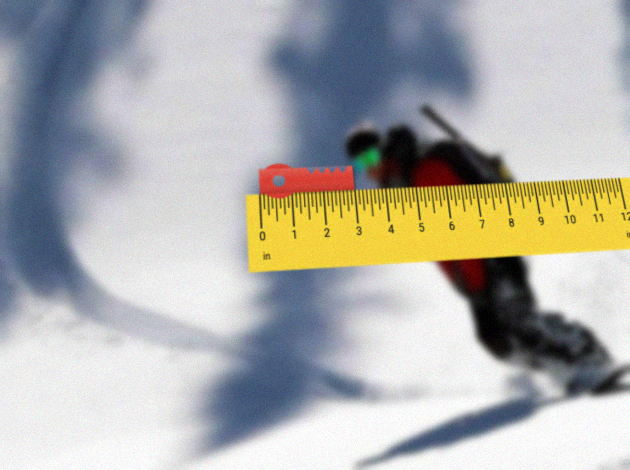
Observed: 3 in
